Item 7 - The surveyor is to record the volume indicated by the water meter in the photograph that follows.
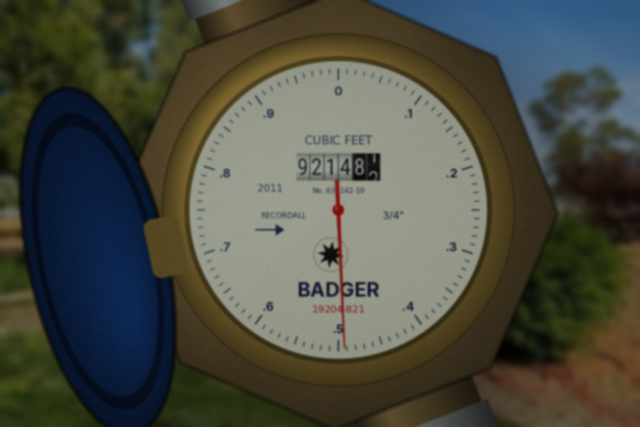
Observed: 921481.49 ft³
